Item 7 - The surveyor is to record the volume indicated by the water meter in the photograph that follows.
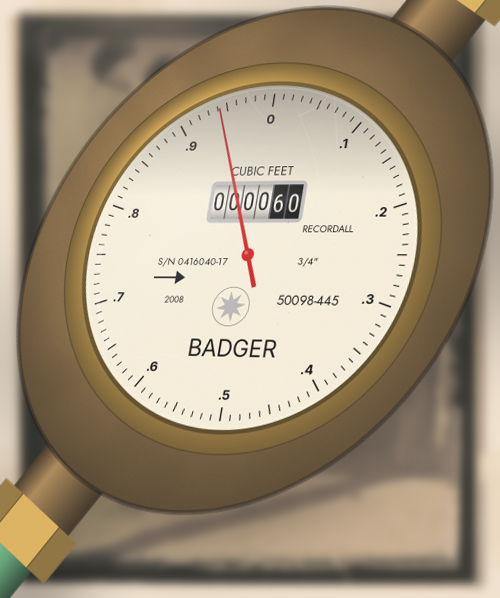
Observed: 59.94 ft³
